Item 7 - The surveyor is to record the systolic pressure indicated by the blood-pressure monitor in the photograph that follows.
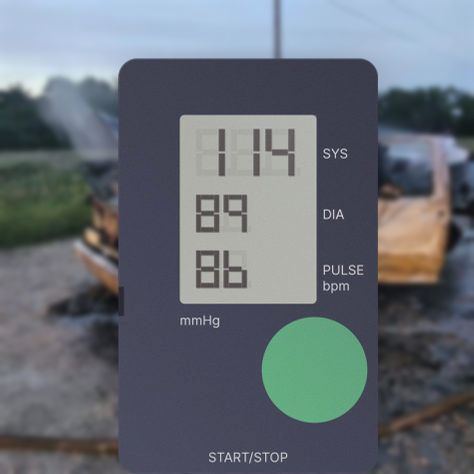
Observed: 114 mmHg
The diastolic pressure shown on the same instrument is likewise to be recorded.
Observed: 89 mmHg
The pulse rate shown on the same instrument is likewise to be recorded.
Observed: 86 bpm
